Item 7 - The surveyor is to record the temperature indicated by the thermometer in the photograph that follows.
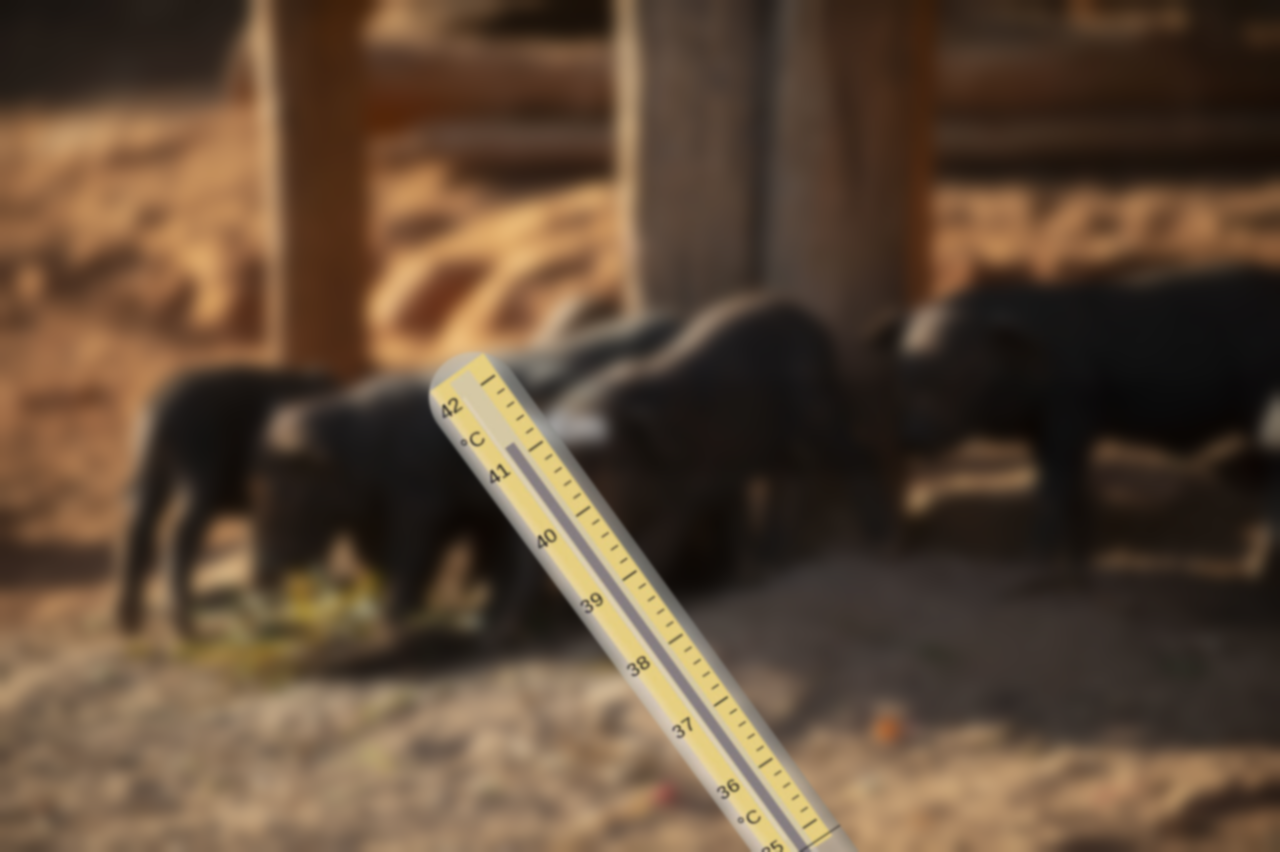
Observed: 41.2 °C
